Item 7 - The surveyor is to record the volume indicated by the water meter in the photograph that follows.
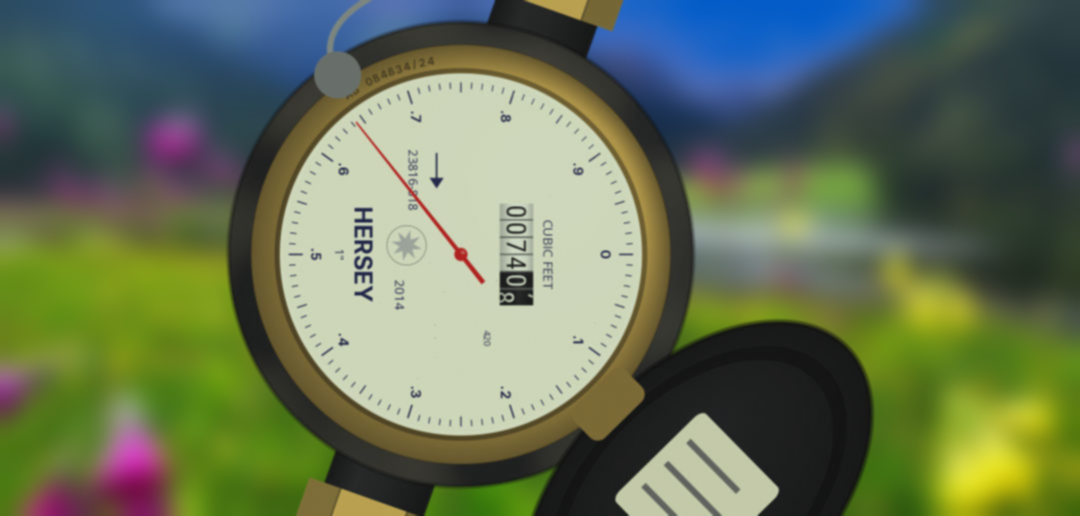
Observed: 7407.64 ft³
